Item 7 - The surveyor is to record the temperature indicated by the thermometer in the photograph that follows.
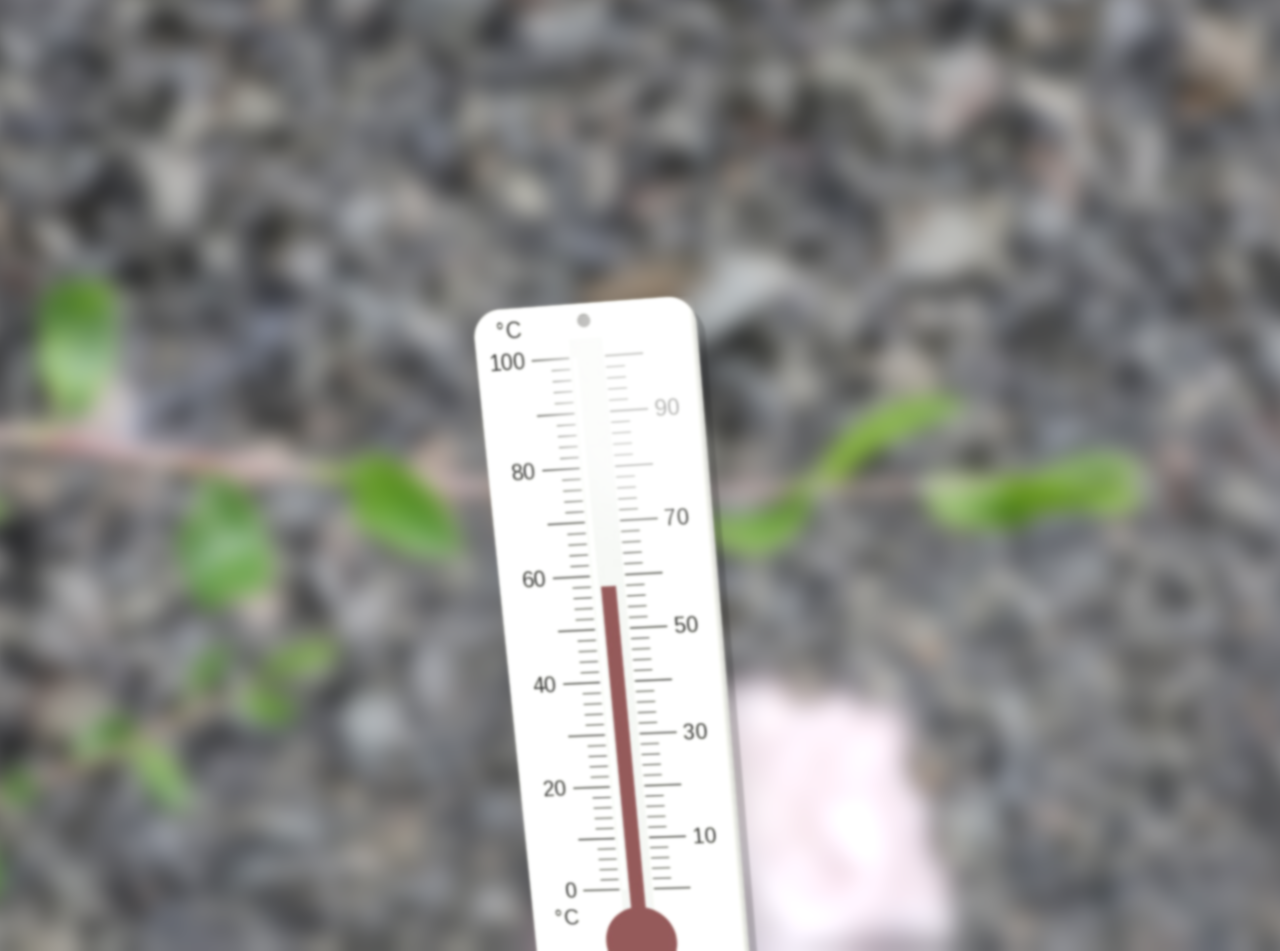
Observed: 58 °C
